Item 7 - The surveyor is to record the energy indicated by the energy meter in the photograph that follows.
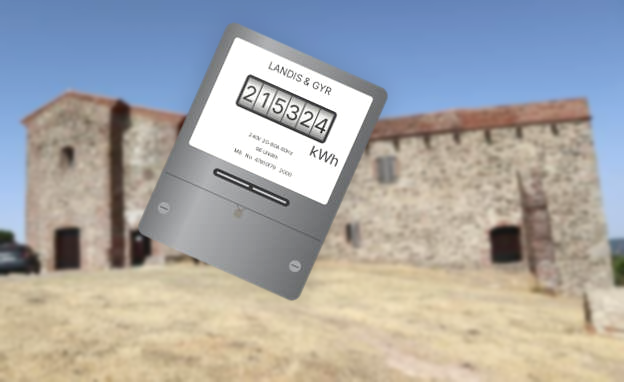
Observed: 215324 kWh
